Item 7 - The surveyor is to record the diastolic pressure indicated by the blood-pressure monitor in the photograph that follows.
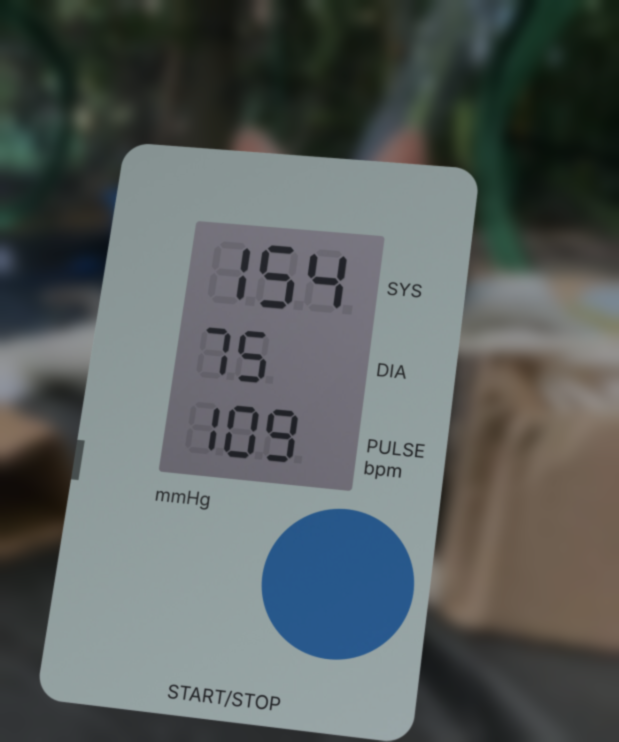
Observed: 75 mmHg
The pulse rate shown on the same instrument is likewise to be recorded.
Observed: 109 bpm
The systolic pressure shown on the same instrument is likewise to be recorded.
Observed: 154 mmHg
